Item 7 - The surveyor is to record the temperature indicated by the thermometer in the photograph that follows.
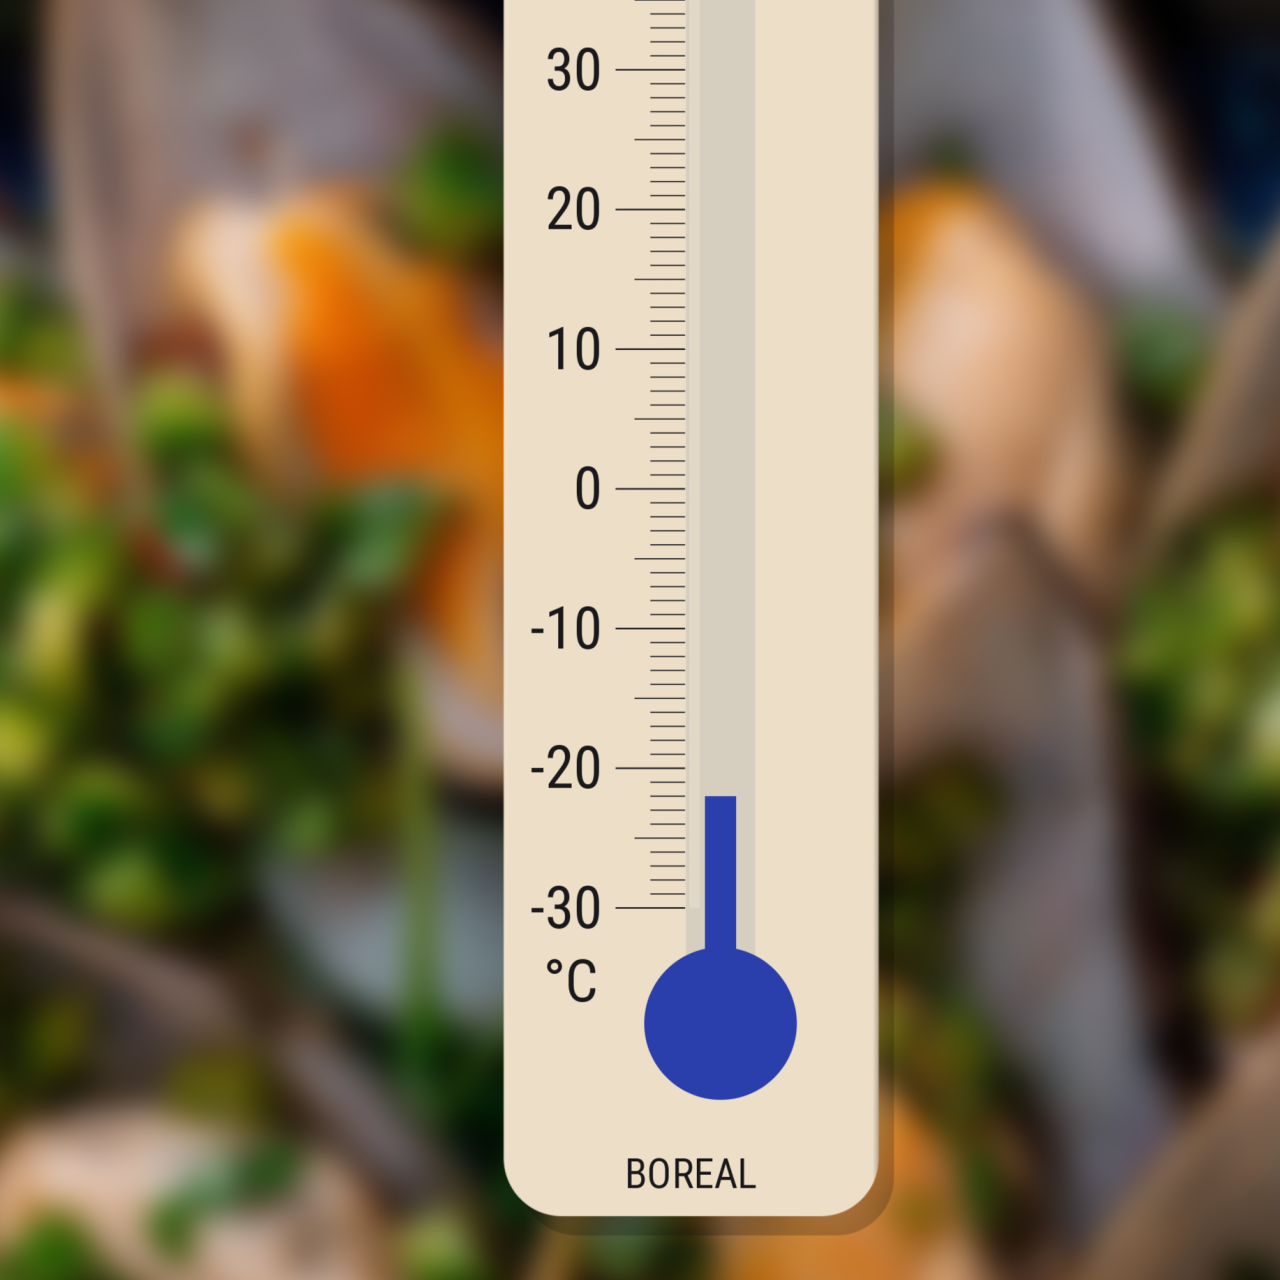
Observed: -22 °C
